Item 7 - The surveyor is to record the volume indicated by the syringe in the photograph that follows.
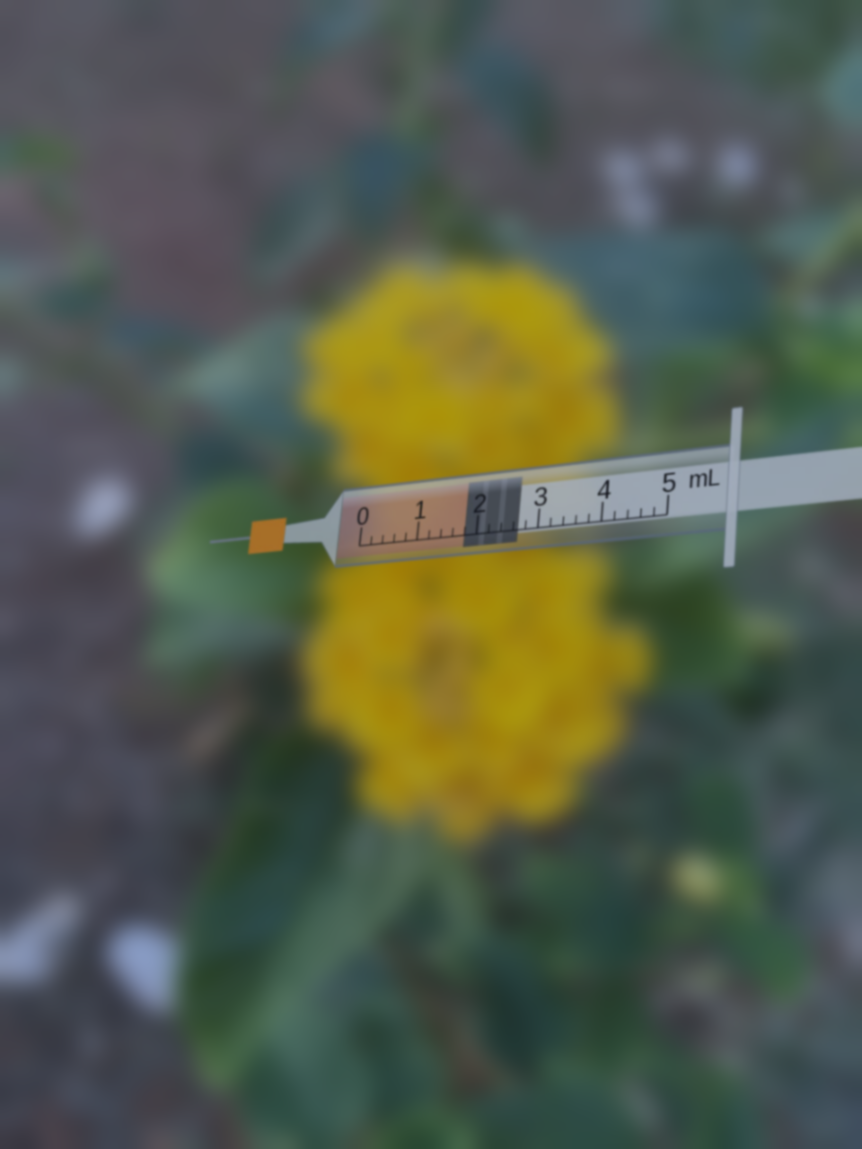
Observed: 1.8 mL
